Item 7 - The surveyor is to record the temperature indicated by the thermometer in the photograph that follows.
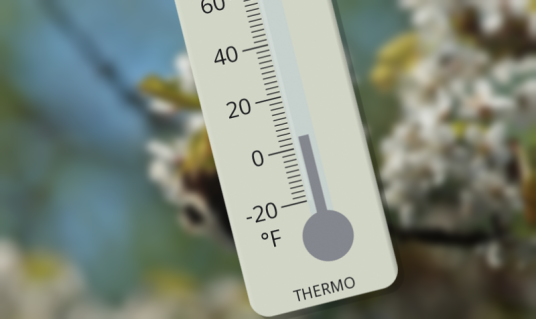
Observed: 4 °F
